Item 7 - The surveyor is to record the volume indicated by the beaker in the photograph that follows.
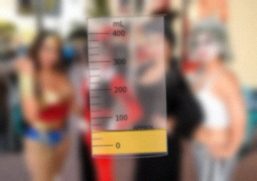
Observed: 50 mL
